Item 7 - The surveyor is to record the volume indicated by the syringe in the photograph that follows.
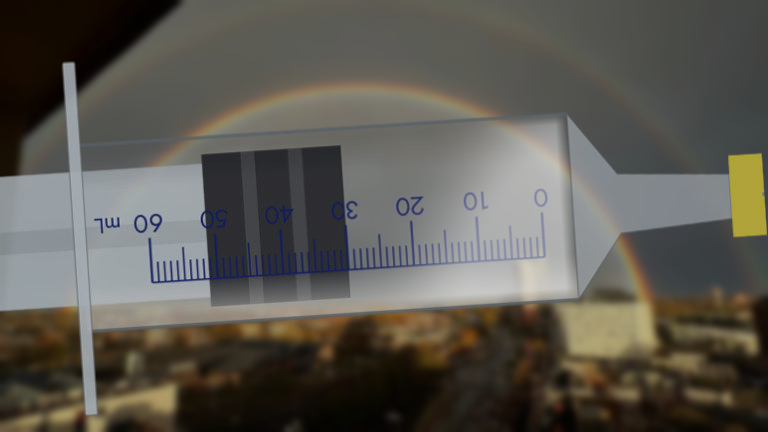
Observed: 30 mL
